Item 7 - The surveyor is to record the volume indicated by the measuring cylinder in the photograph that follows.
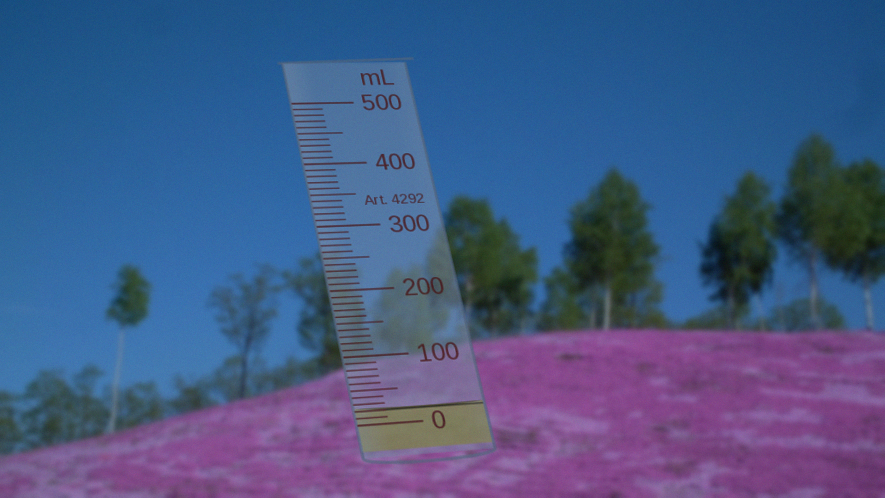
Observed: 20 mL
